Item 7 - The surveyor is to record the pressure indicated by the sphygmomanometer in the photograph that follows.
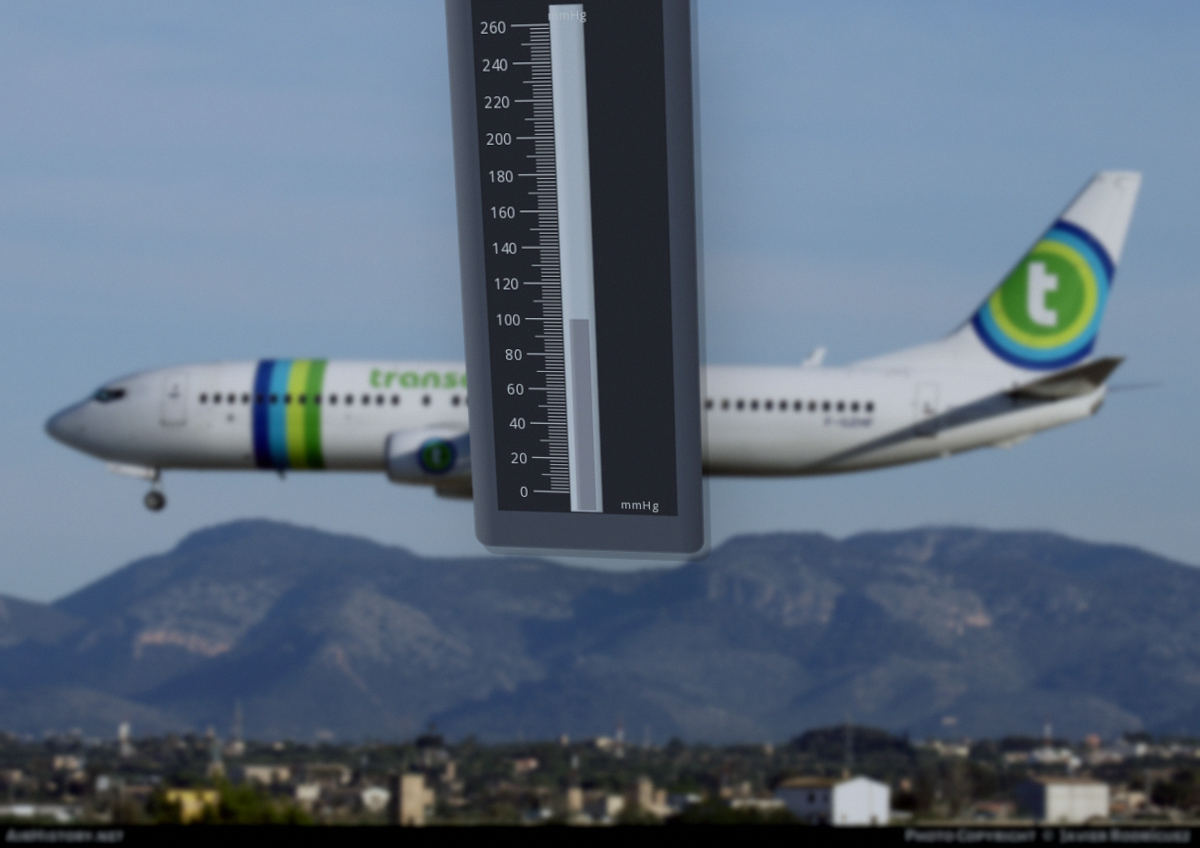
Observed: 100 mmHg
